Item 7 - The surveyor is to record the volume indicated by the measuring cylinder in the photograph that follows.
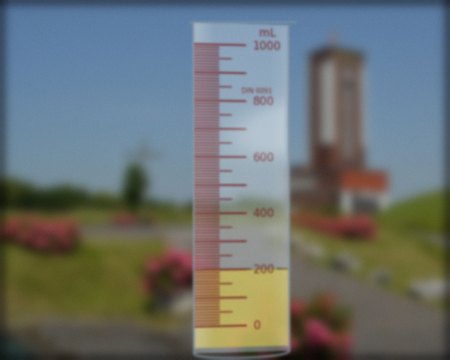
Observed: 200 mL
